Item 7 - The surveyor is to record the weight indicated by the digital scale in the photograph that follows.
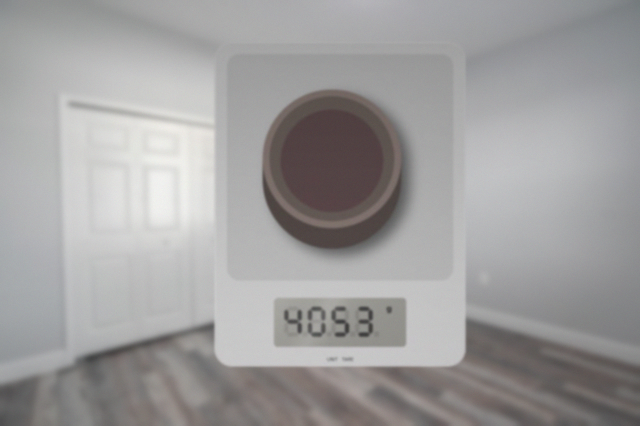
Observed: 4053 g
